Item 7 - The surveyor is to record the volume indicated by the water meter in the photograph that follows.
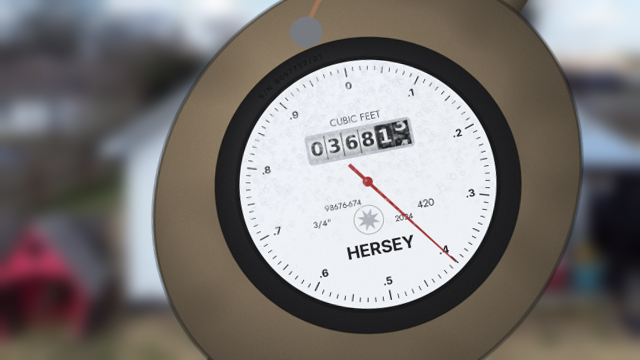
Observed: 36813.40 ft³
